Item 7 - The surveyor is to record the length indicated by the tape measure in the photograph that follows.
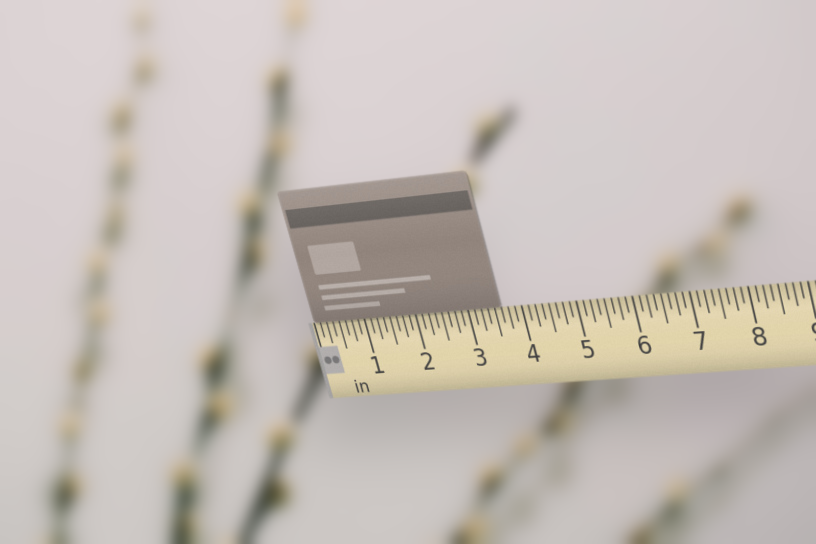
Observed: 3.625 in
